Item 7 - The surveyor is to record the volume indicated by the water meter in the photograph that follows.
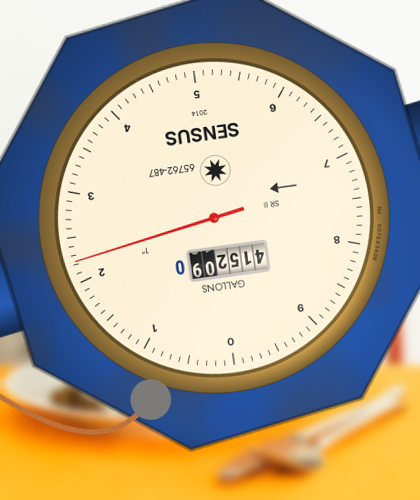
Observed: 4152092.2 gal
